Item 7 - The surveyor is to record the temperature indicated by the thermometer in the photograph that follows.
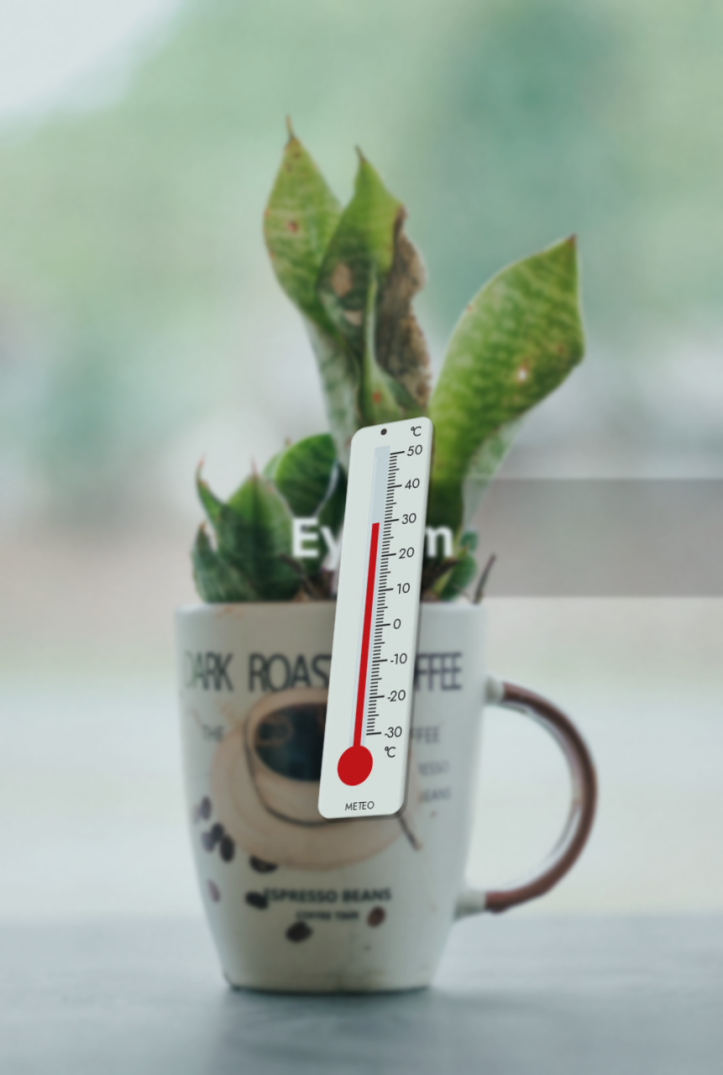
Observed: 30 °C
